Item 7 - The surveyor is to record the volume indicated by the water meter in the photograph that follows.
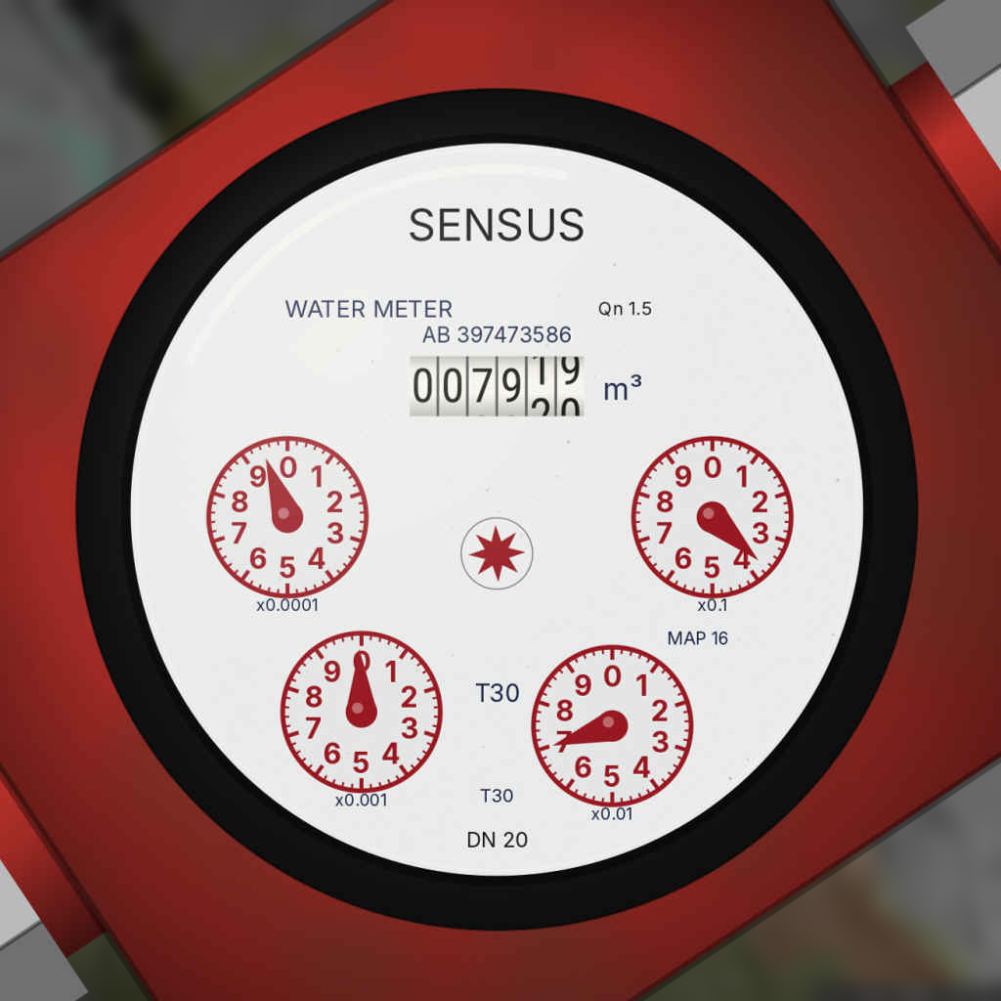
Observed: 7919.3699 m³
